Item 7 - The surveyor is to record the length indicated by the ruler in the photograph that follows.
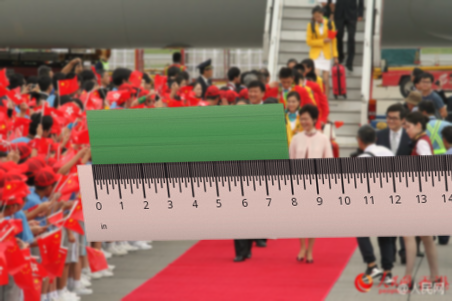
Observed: 8 in
